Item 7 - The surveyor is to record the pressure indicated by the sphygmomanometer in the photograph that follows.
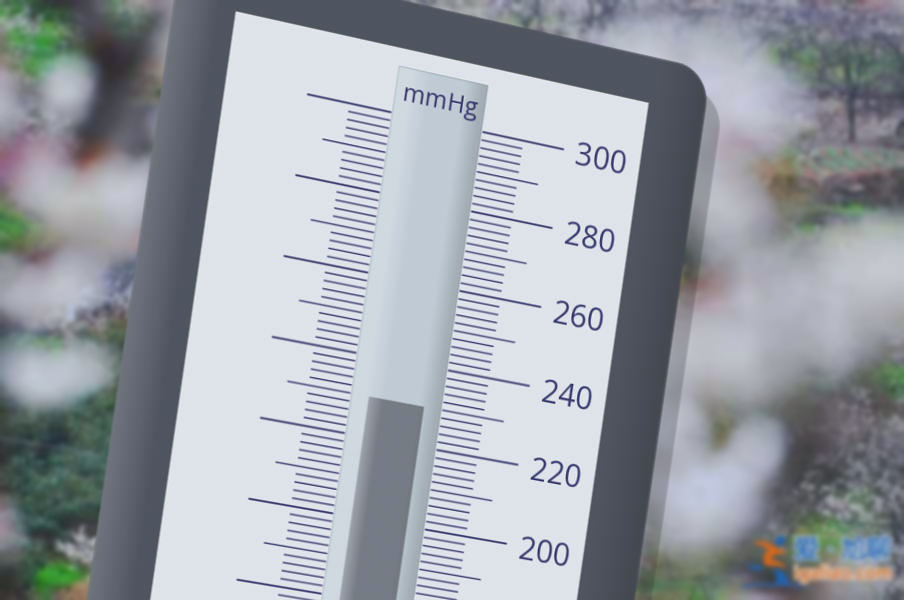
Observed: 230 mmHg
